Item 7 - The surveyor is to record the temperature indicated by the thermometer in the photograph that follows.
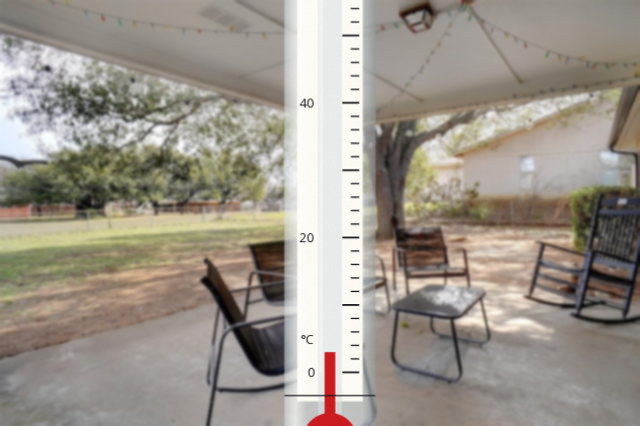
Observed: 3 °C
